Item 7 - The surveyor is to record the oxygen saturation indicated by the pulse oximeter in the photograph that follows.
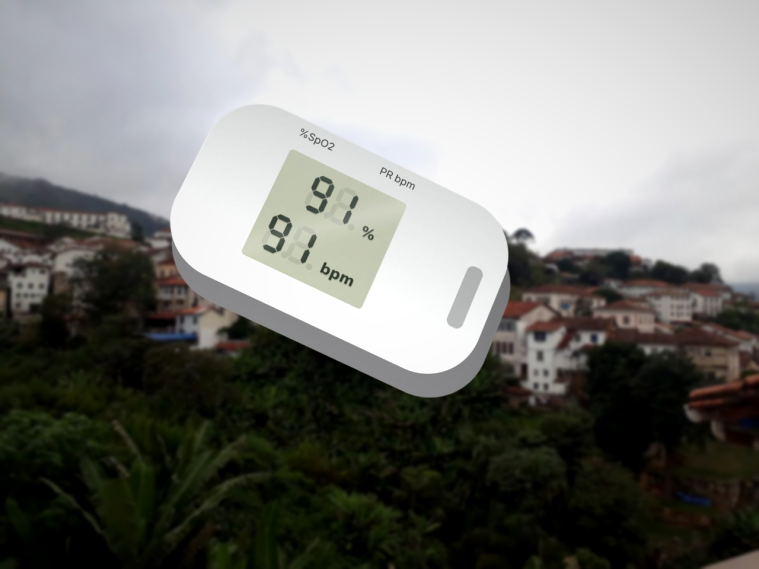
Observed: 91 %
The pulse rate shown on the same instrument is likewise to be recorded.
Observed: 91 bpm
